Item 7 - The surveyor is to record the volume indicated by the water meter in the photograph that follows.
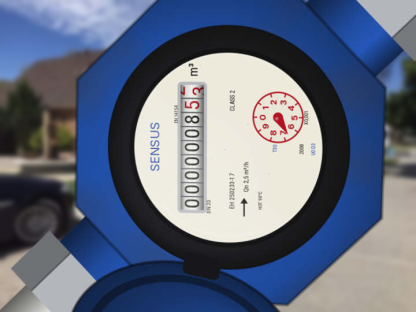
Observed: 8.526 m³
